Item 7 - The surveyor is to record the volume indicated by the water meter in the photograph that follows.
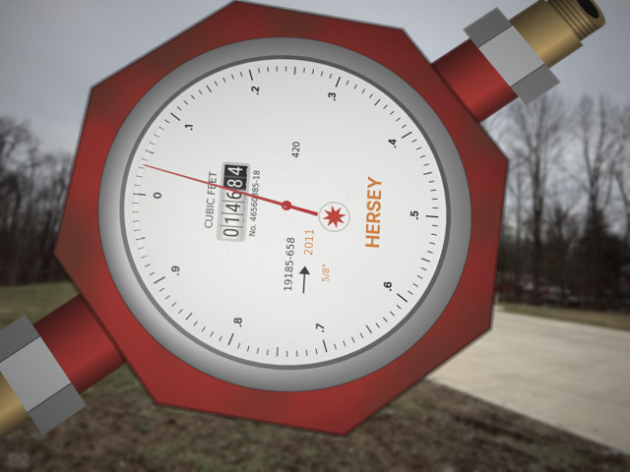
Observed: 14684.03 ft³
